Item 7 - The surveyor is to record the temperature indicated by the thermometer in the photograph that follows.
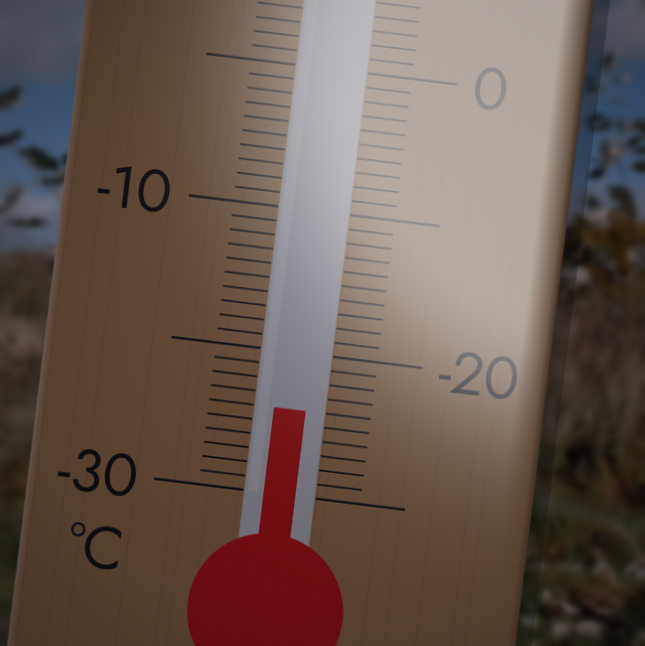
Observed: -24 °C
